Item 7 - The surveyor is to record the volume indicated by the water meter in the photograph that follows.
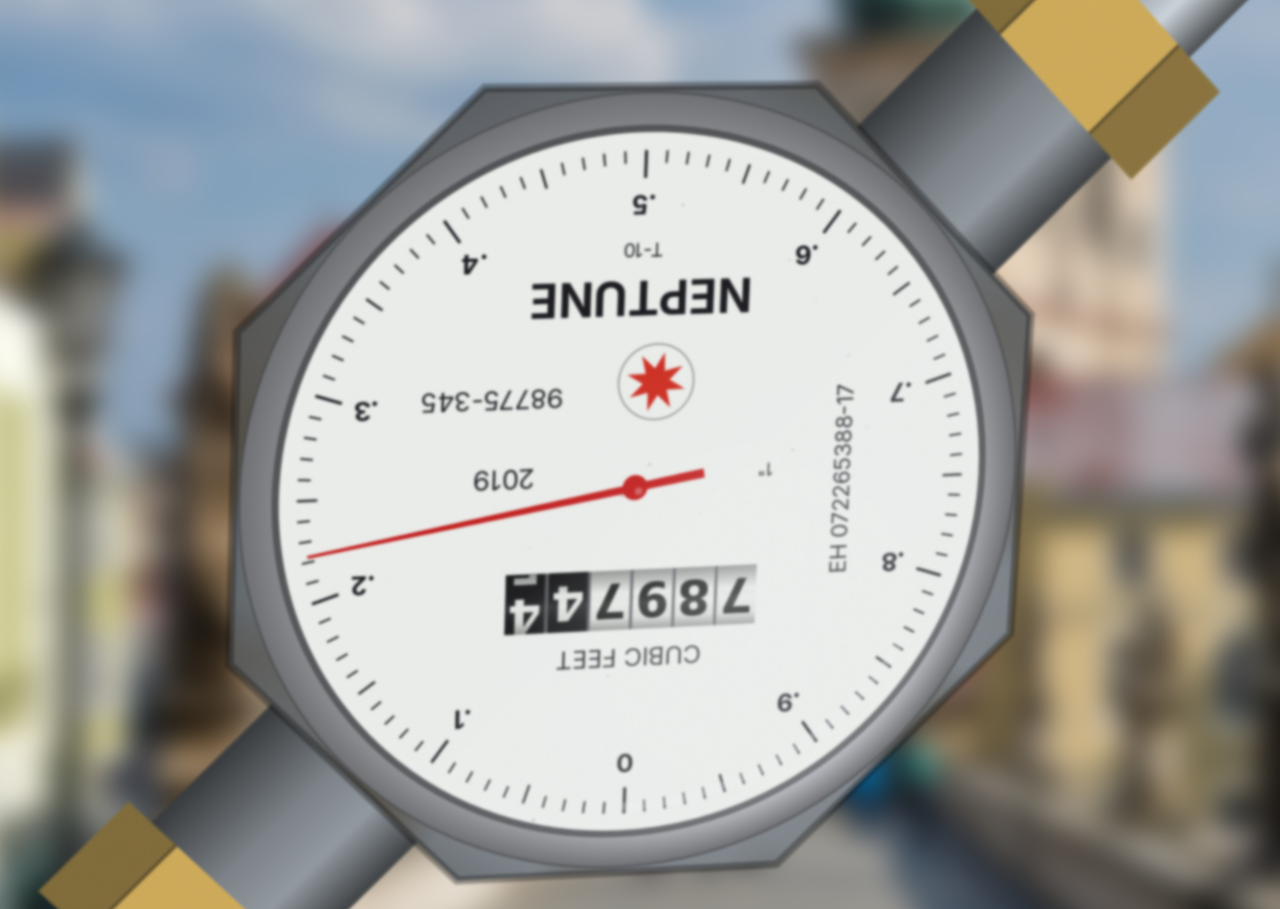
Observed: 789744.22 ft³
